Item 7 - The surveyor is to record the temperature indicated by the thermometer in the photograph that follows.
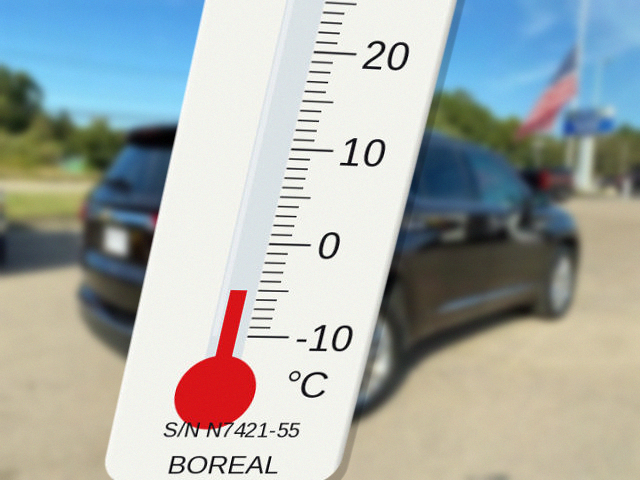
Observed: -5 °C
